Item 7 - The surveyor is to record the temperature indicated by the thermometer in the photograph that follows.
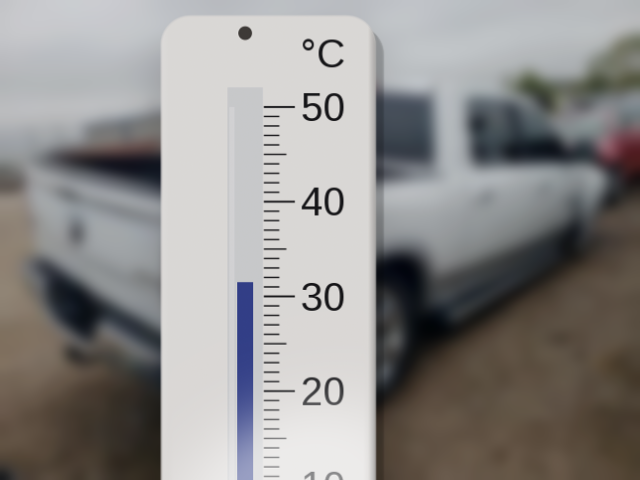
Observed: 31.5 °C
